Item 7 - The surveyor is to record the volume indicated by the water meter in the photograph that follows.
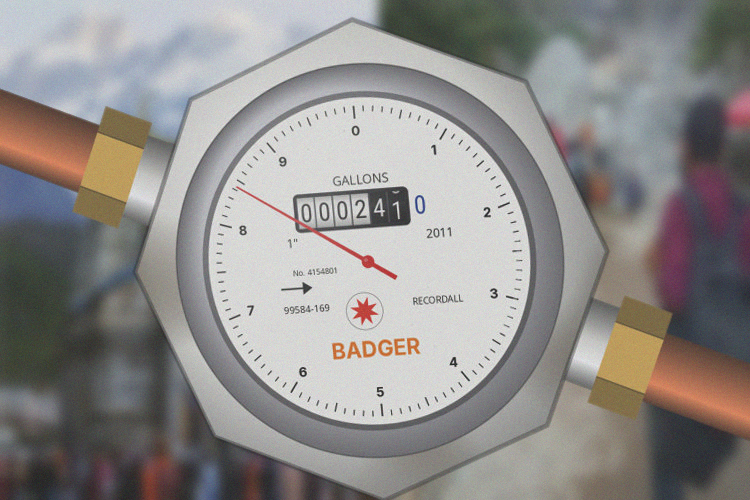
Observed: 2408.4 gal
